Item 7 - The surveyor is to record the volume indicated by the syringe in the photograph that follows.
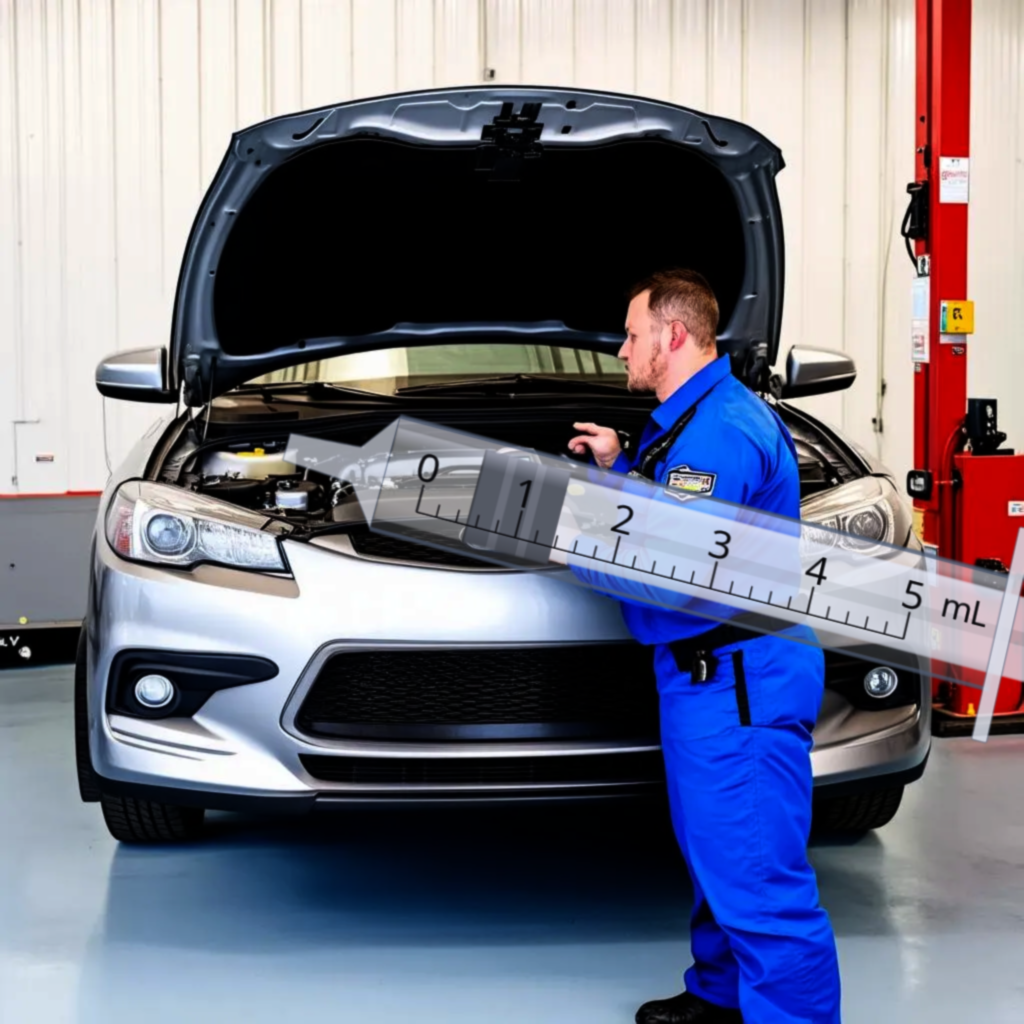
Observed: 0.5 mL
